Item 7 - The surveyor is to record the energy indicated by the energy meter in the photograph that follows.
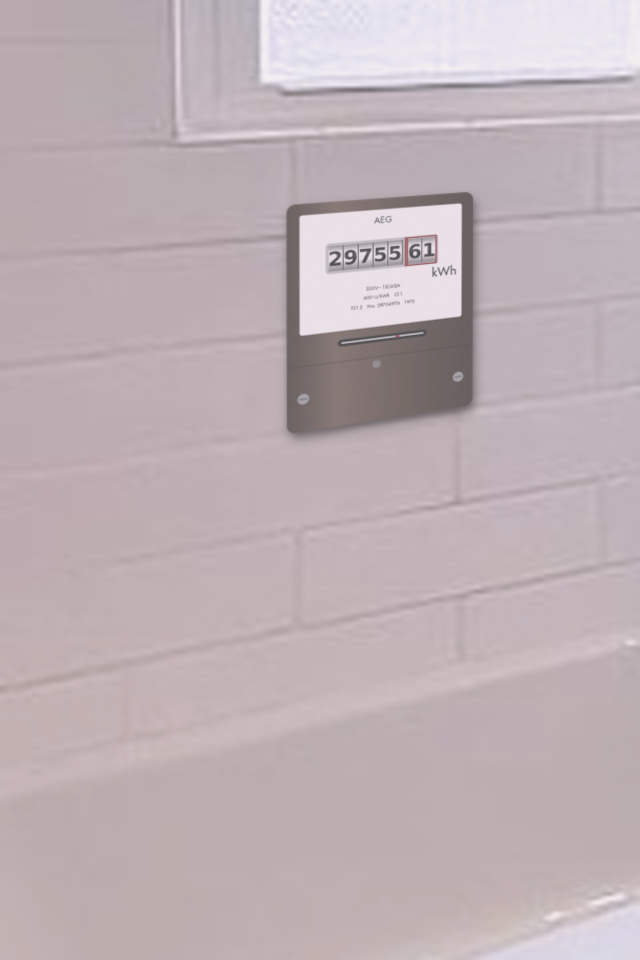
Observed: 29755.61 kWh
